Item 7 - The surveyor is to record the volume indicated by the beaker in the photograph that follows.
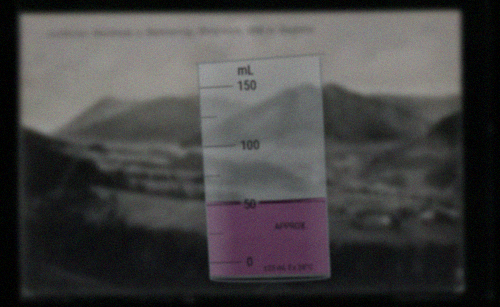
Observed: 50 mL
